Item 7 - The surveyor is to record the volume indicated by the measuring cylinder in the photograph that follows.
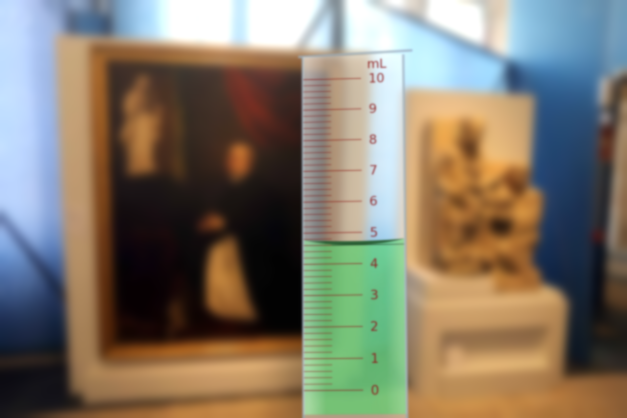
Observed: 4.6 mL
